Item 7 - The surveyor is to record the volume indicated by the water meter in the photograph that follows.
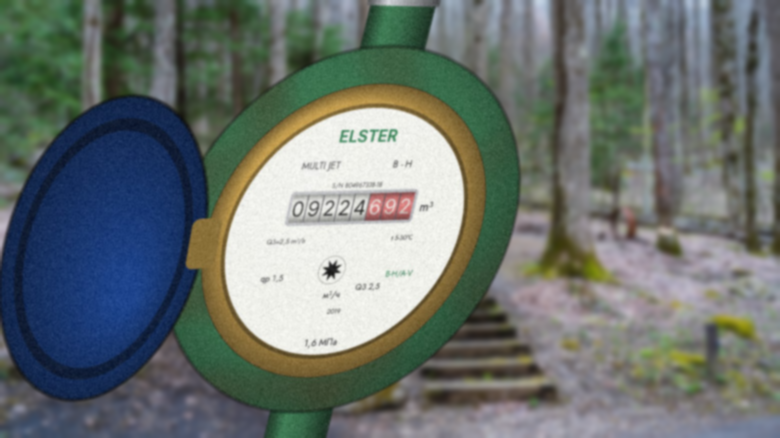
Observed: 9224.692 m³
